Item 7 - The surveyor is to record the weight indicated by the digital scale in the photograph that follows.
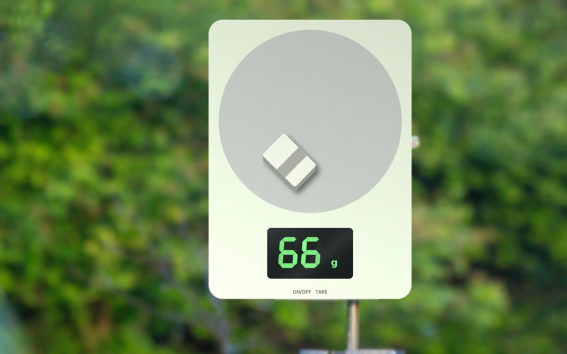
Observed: 66 g
